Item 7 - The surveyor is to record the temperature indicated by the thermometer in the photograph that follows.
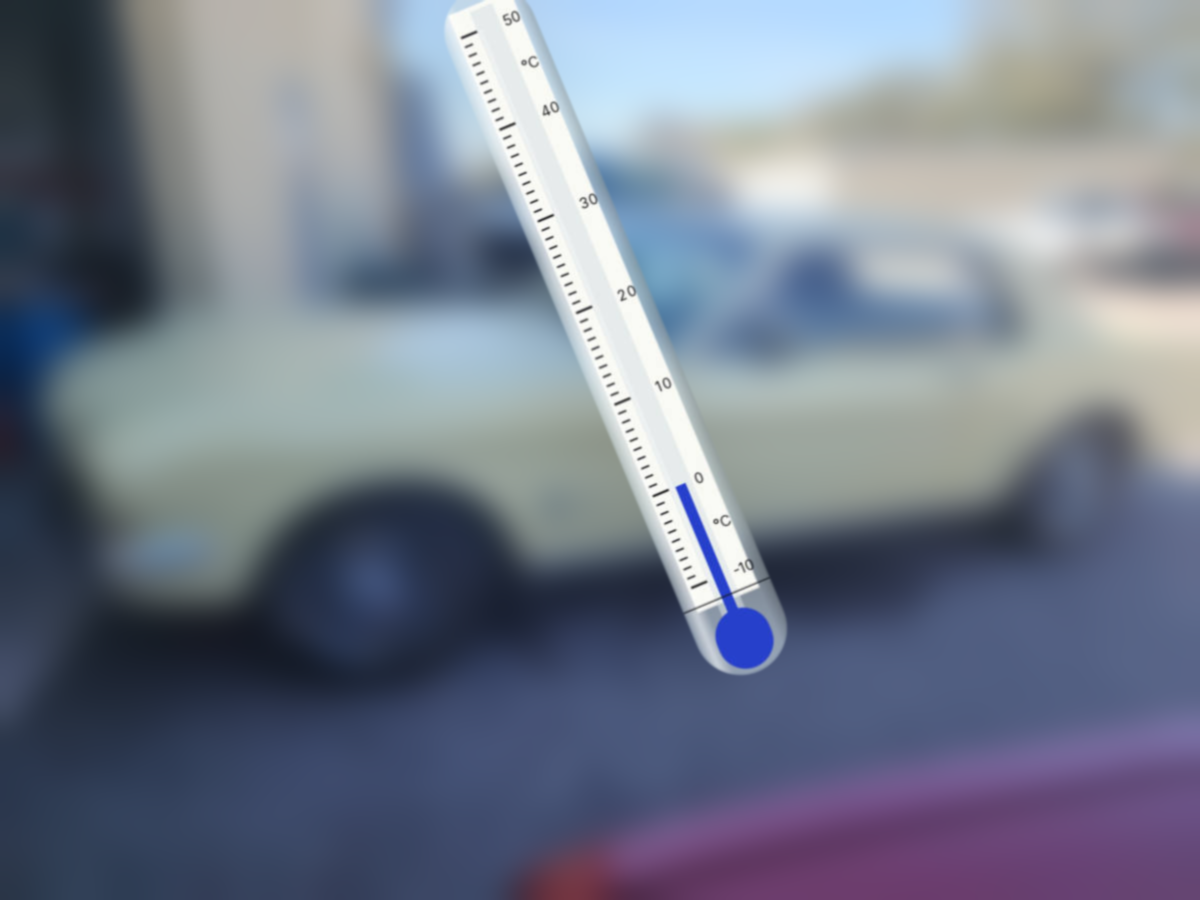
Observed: 0 °C
